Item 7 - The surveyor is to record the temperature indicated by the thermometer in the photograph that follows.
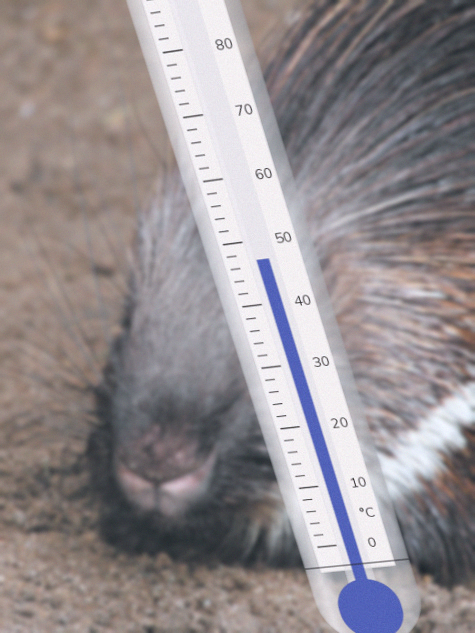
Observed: 47 °C
